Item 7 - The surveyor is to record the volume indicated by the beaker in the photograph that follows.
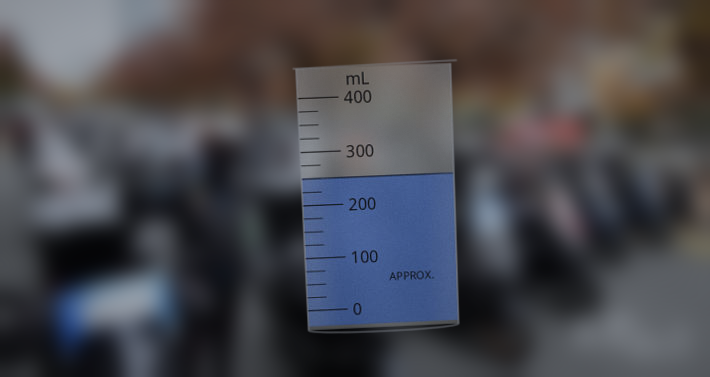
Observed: 250 mL
